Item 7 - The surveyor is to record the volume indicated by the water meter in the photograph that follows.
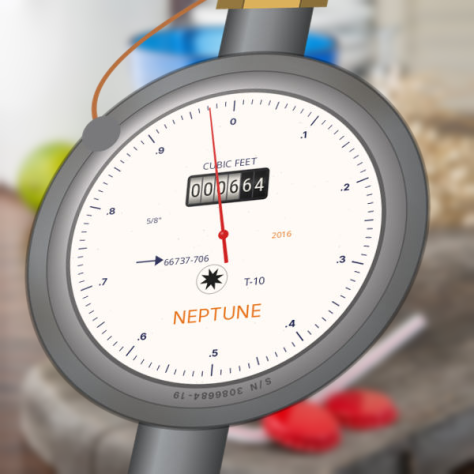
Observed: 663.97 ft³
